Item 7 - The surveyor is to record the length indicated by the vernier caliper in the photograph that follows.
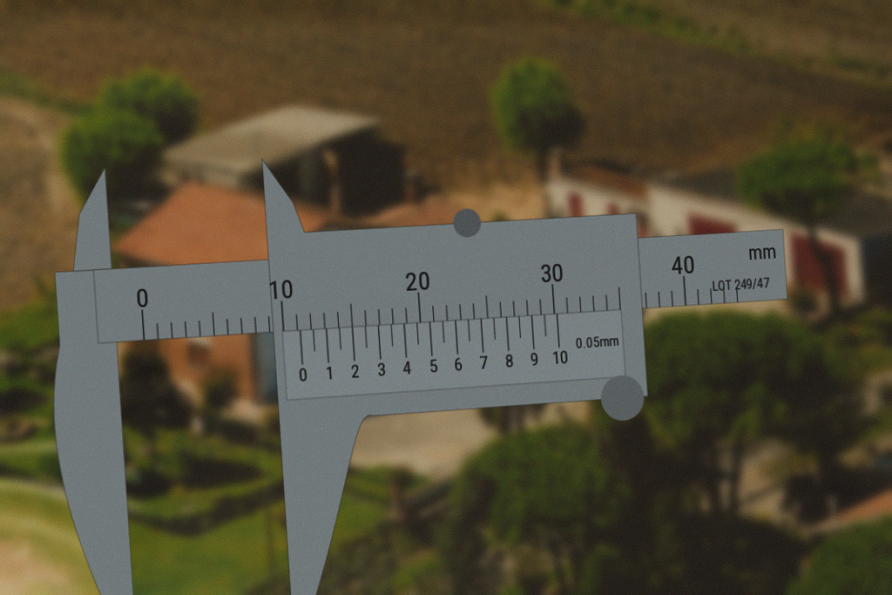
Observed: 11.2 mm
